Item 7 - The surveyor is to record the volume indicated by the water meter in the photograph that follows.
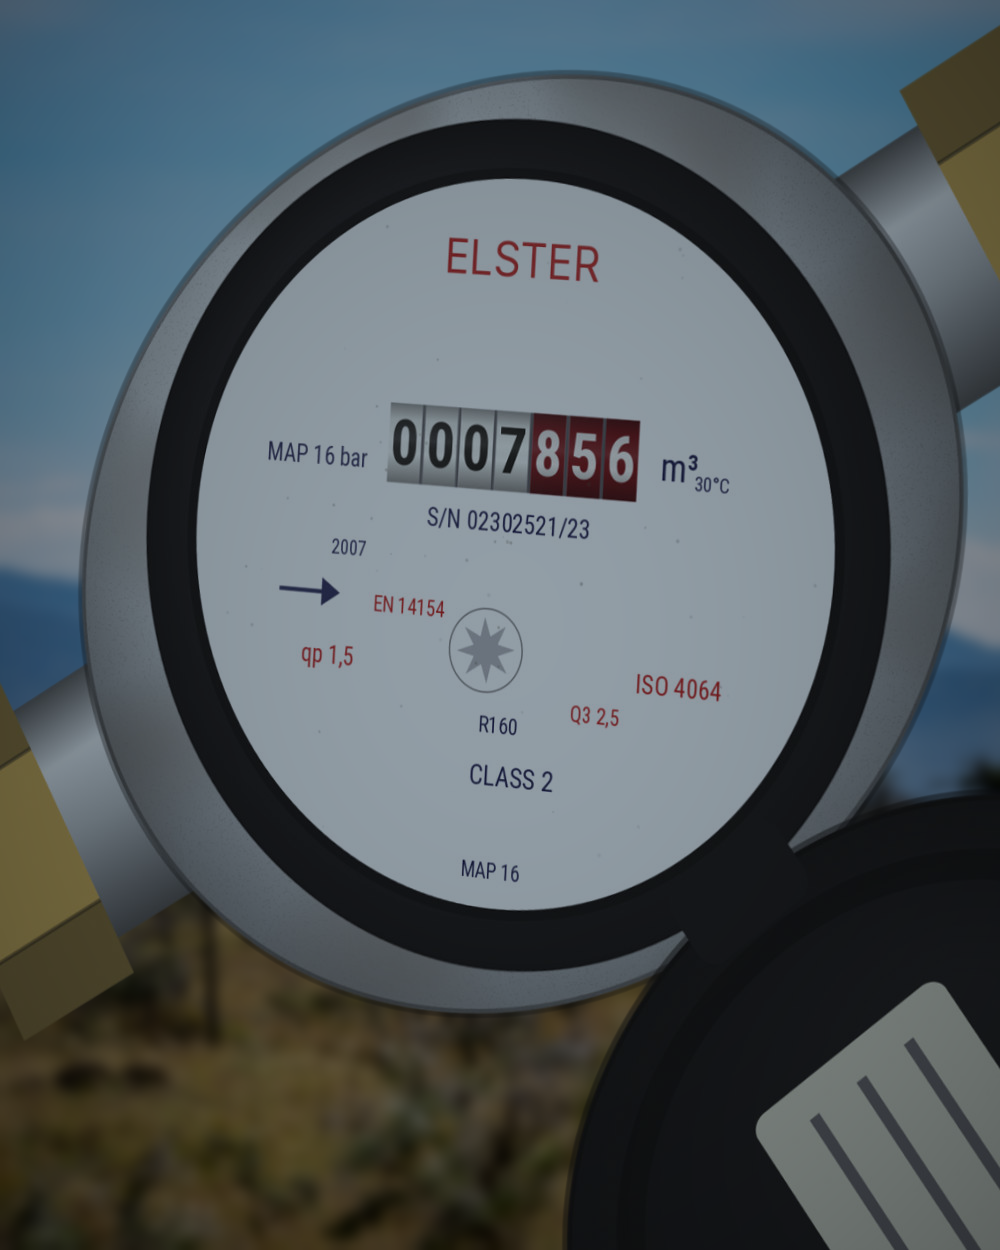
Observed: 7.856 m³
